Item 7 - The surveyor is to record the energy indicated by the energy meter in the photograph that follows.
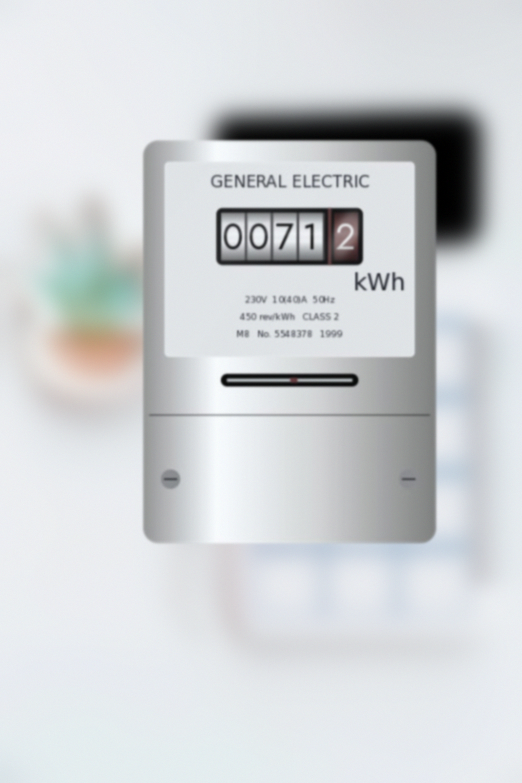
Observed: 71.2 kWh
